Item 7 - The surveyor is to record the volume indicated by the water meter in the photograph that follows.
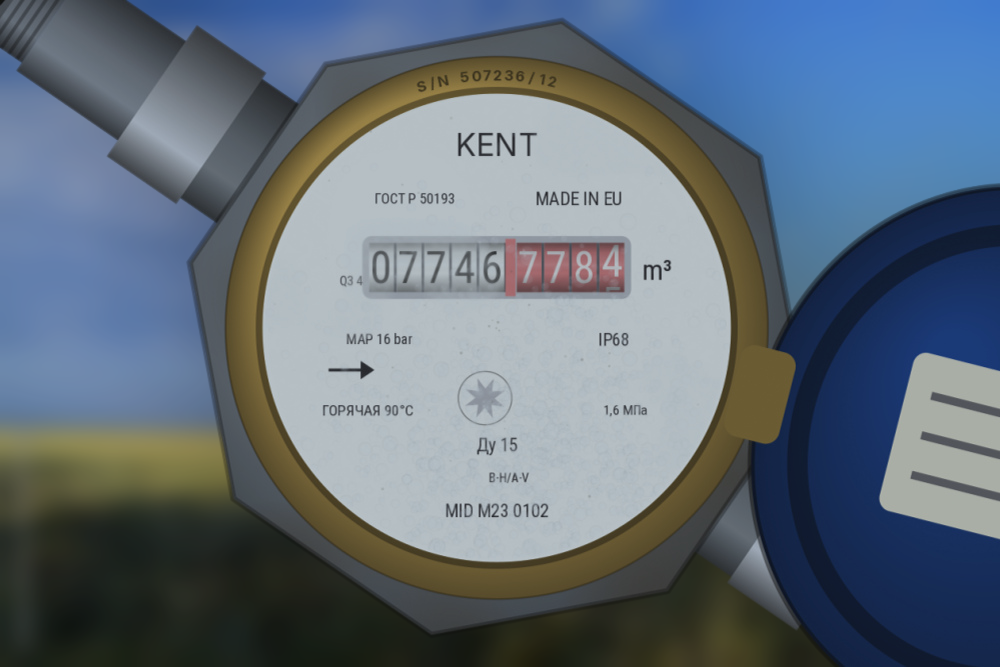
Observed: 7746.7784 m³
